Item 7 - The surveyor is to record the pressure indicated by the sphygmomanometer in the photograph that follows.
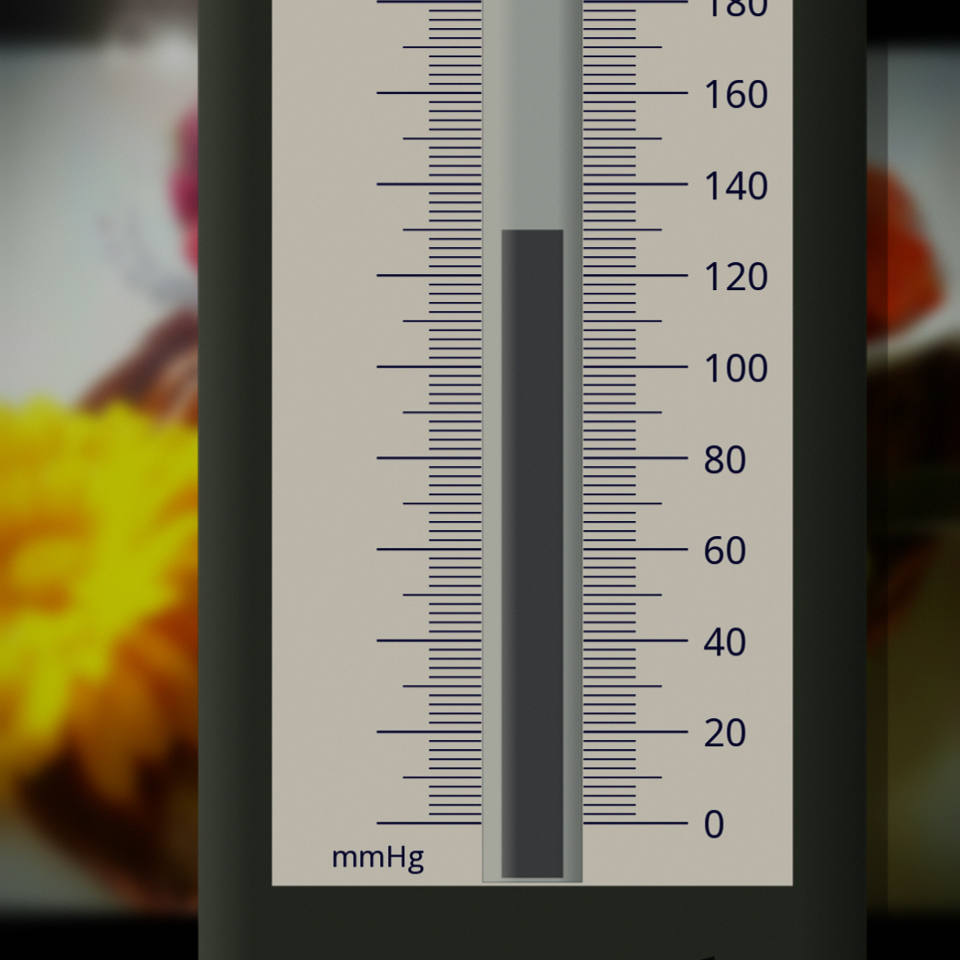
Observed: 130 mmHg
